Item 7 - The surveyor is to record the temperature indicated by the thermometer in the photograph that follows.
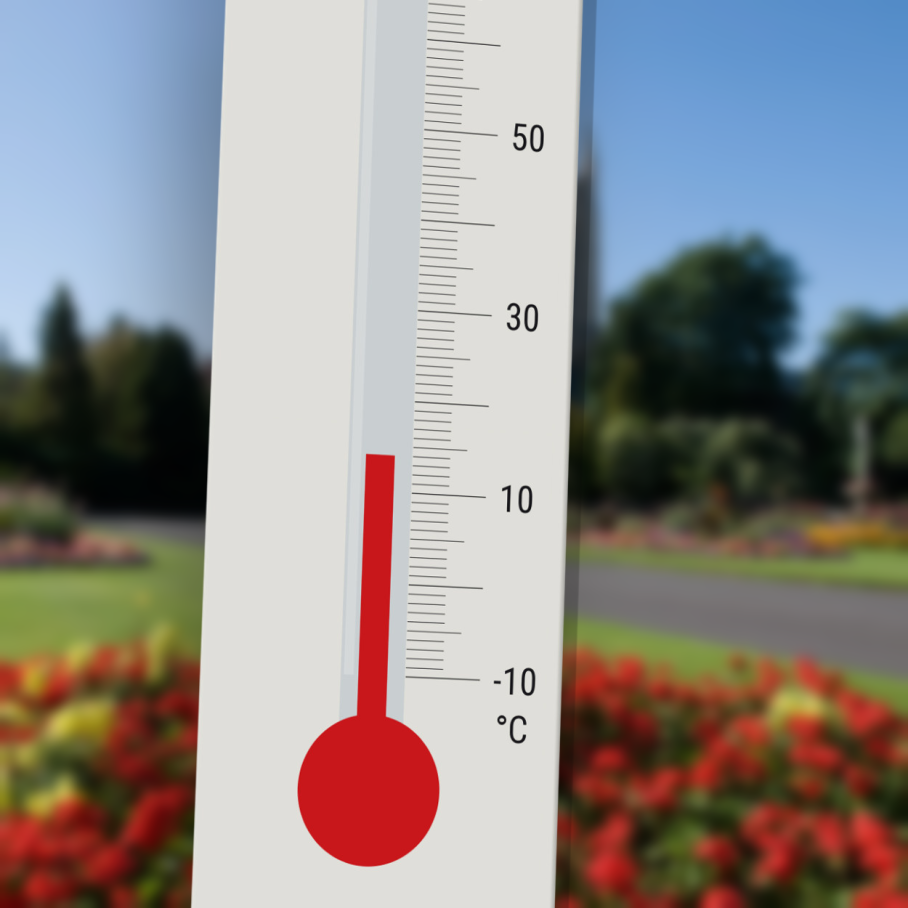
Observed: 14 °C
